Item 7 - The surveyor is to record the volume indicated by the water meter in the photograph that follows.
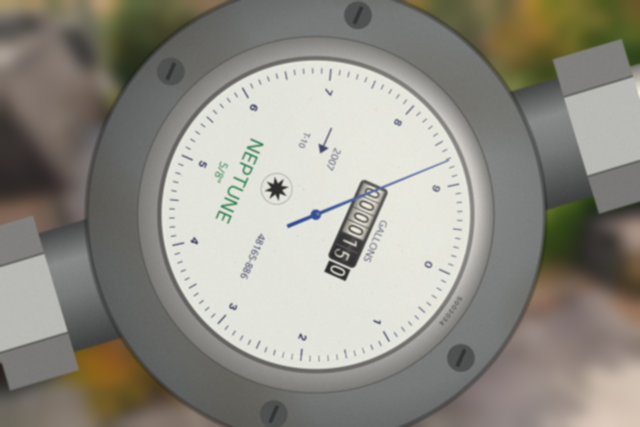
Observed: 148.7 gal
